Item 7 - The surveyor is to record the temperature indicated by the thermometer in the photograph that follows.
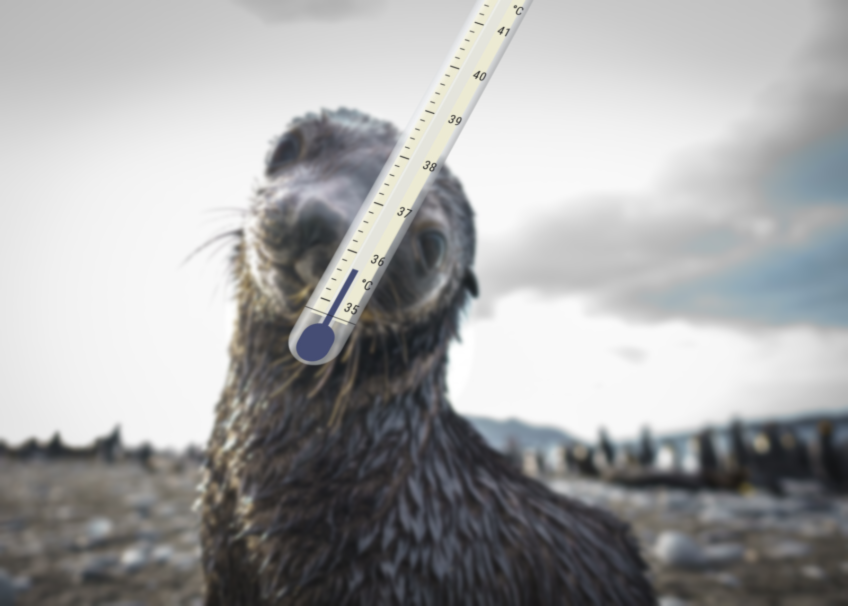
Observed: 35.7 °C
